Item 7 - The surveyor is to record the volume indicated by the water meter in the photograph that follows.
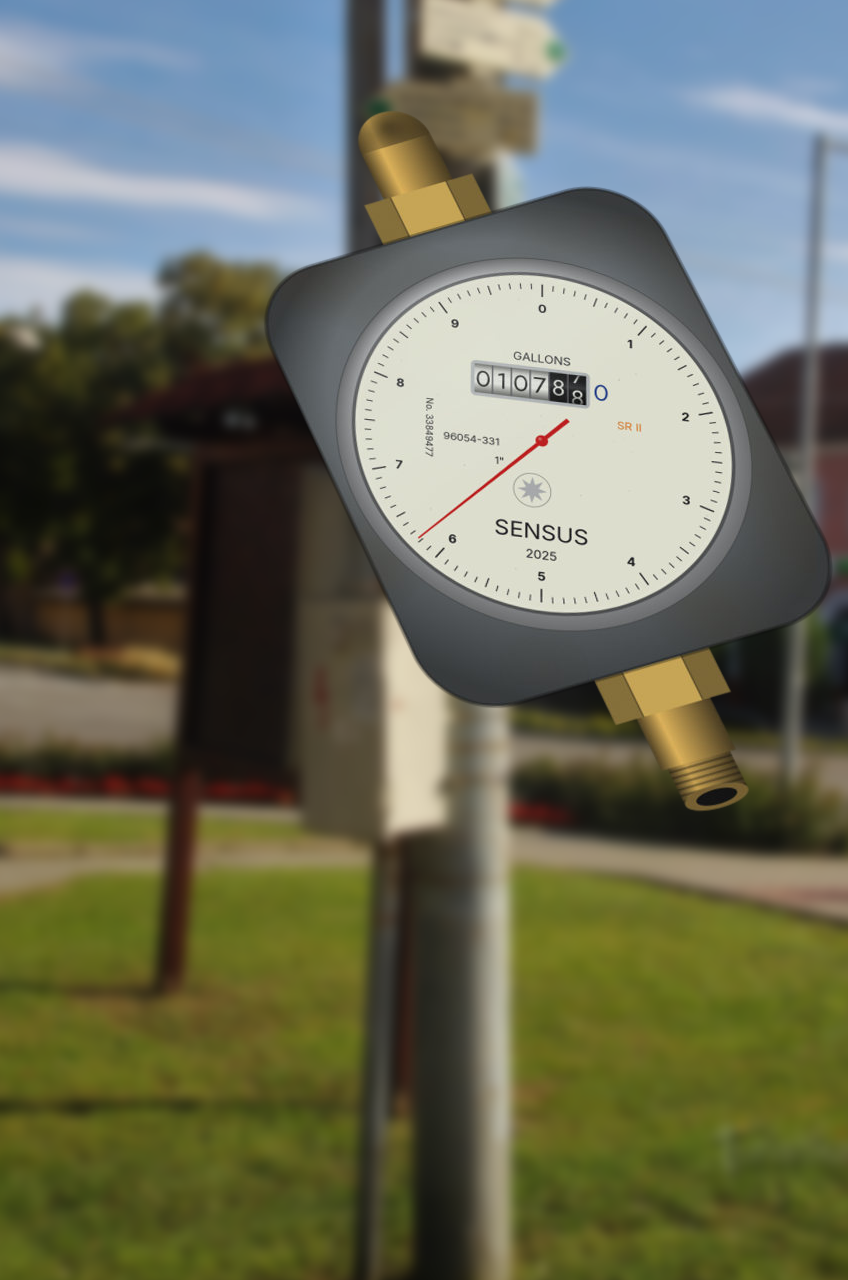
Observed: 107876.2 gal
